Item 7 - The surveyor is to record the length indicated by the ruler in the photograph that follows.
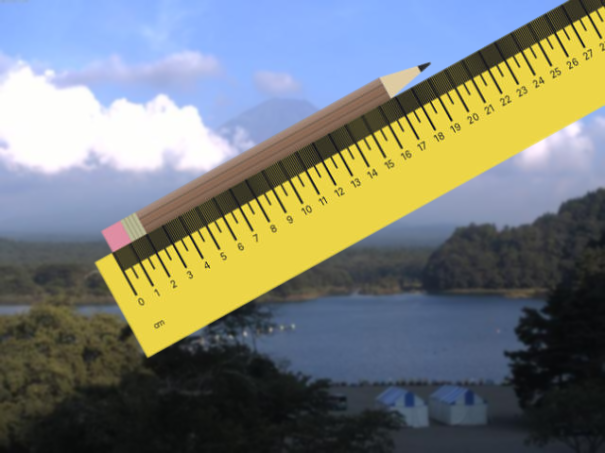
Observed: 19.5 cm
